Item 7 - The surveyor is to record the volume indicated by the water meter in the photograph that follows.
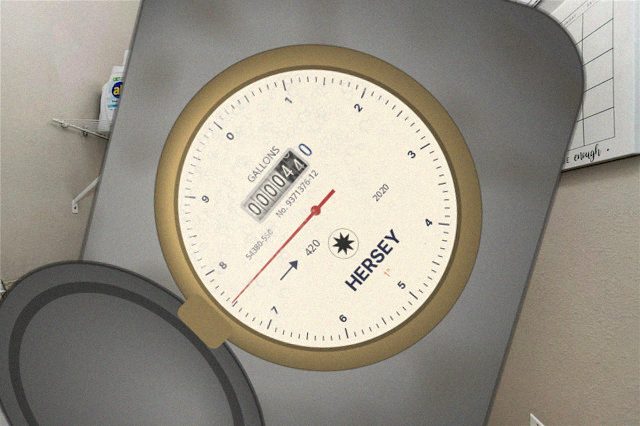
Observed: 437.5 gal
